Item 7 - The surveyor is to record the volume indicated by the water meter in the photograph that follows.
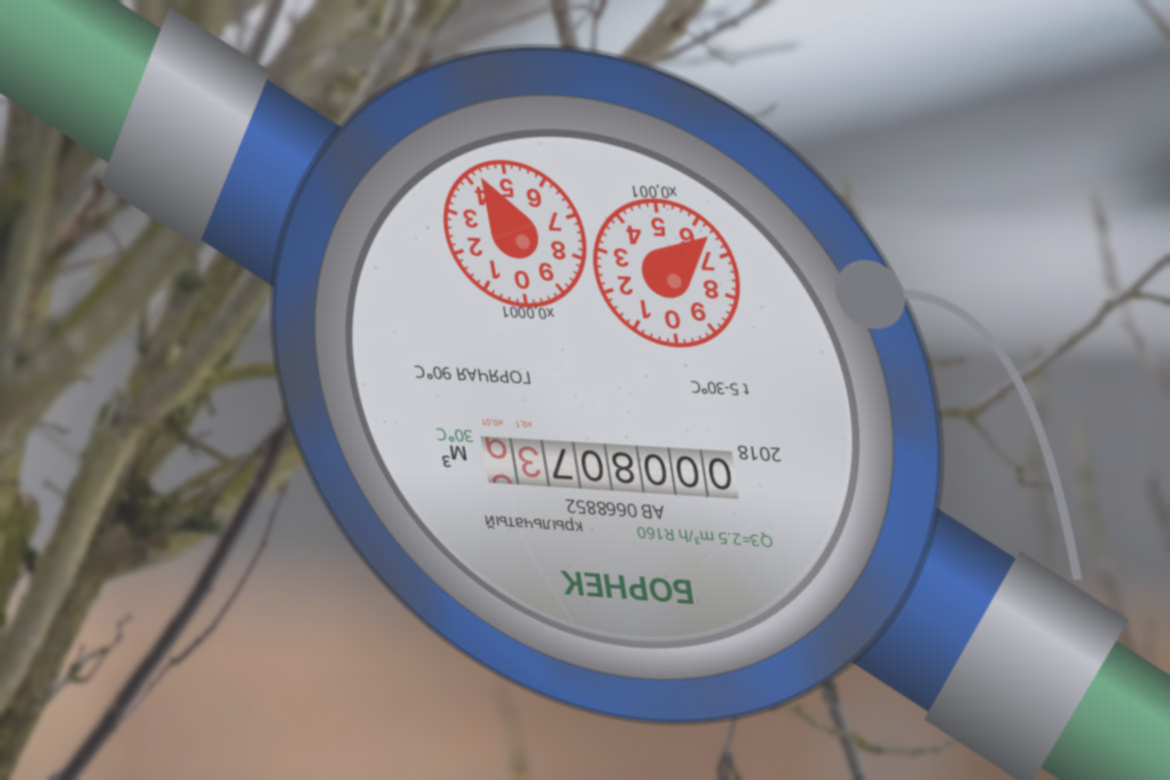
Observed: 807.3864 m³
